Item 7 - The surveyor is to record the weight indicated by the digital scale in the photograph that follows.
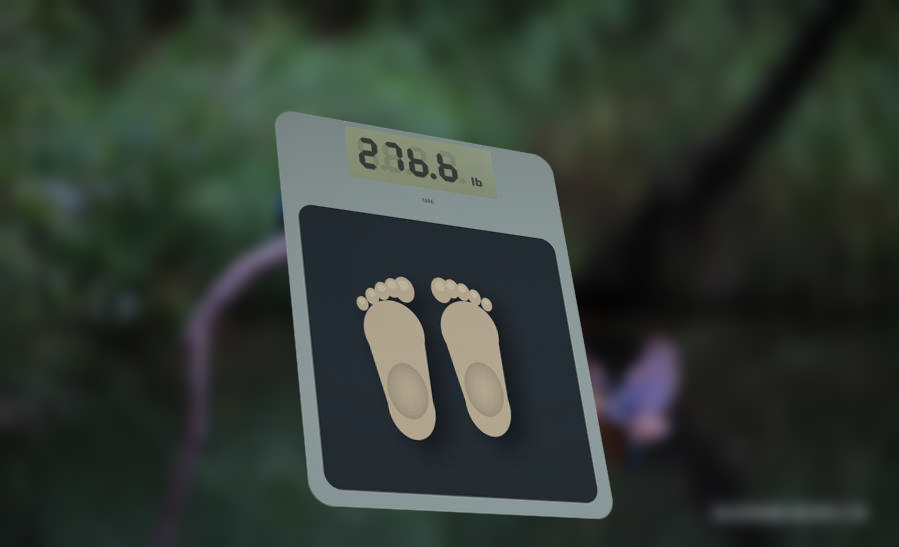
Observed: 276.6 lb
